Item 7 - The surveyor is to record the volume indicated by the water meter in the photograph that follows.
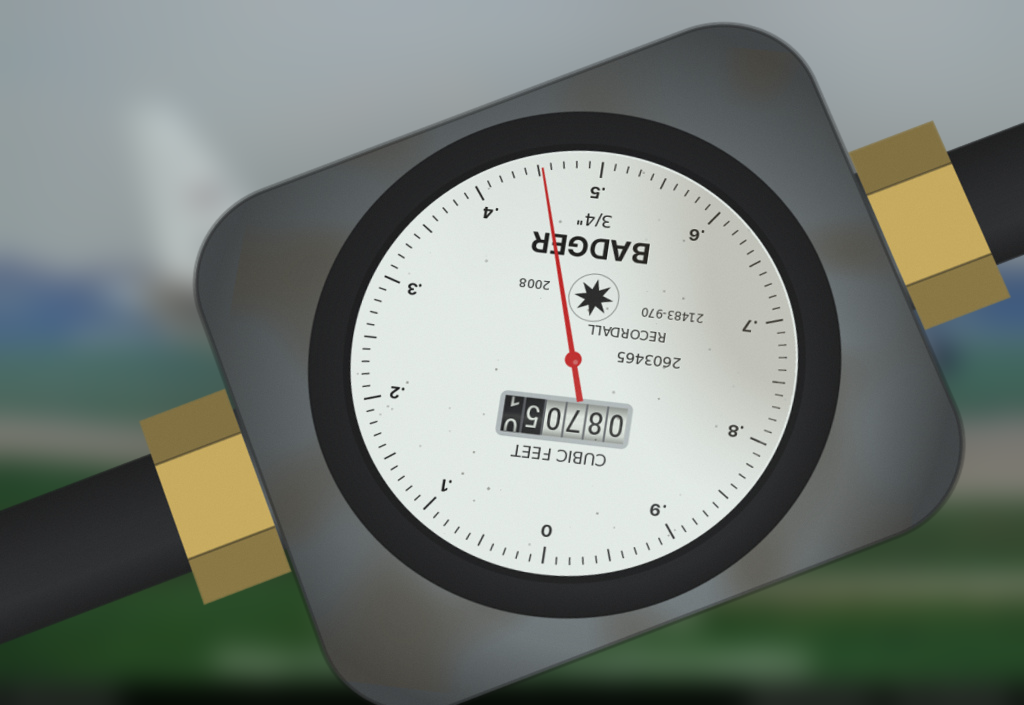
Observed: 87050.45 ft³
